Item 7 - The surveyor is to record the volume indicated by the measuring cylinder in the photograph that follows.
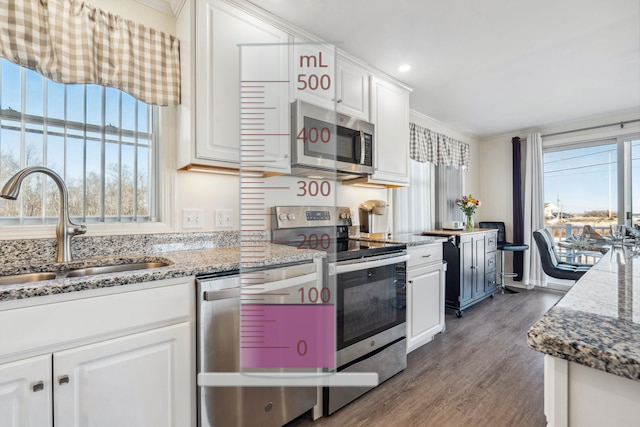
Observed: 80 mL
